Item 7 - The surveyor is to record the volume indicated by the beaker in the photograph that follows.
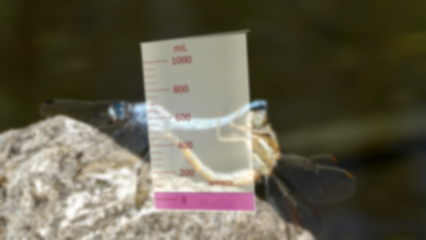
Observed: 50 mL
